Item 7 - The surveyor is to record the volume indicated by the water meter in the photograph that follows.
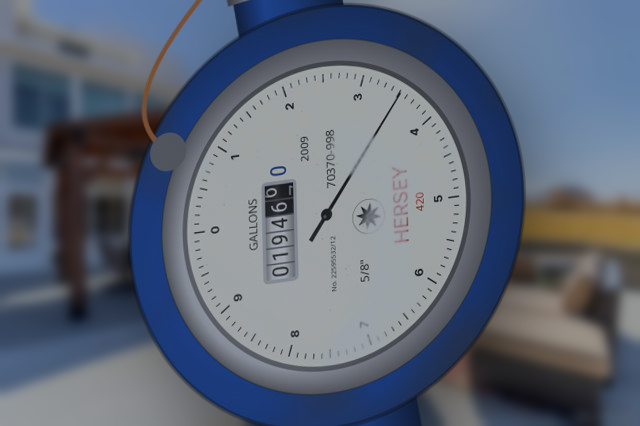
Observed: 194663.5 gal
